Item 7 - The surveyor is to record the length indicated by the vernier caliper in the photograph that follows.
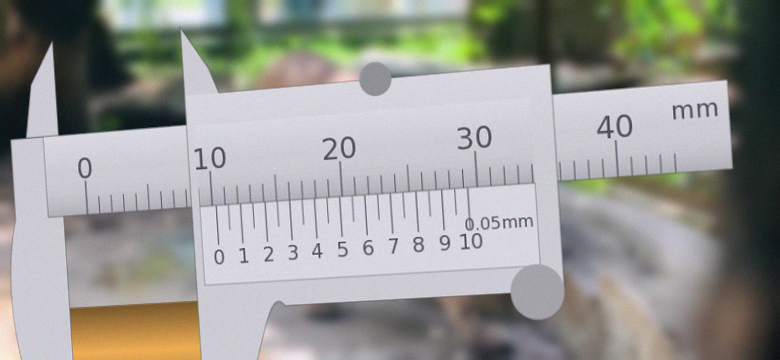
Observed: 10.3 mm
